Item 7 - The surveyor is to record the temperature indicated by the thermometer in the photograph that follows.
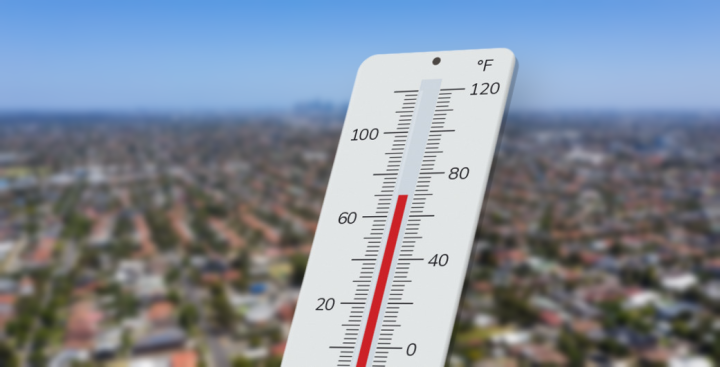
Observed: 70 °F
